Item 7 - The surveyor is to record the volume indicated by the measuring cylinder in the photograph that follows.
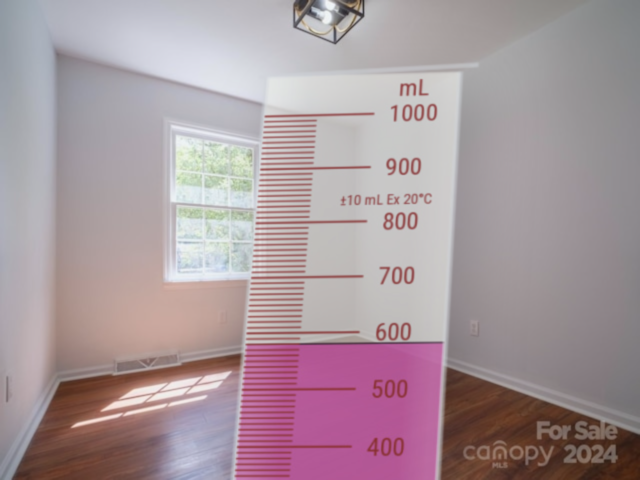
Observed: 580 mL
